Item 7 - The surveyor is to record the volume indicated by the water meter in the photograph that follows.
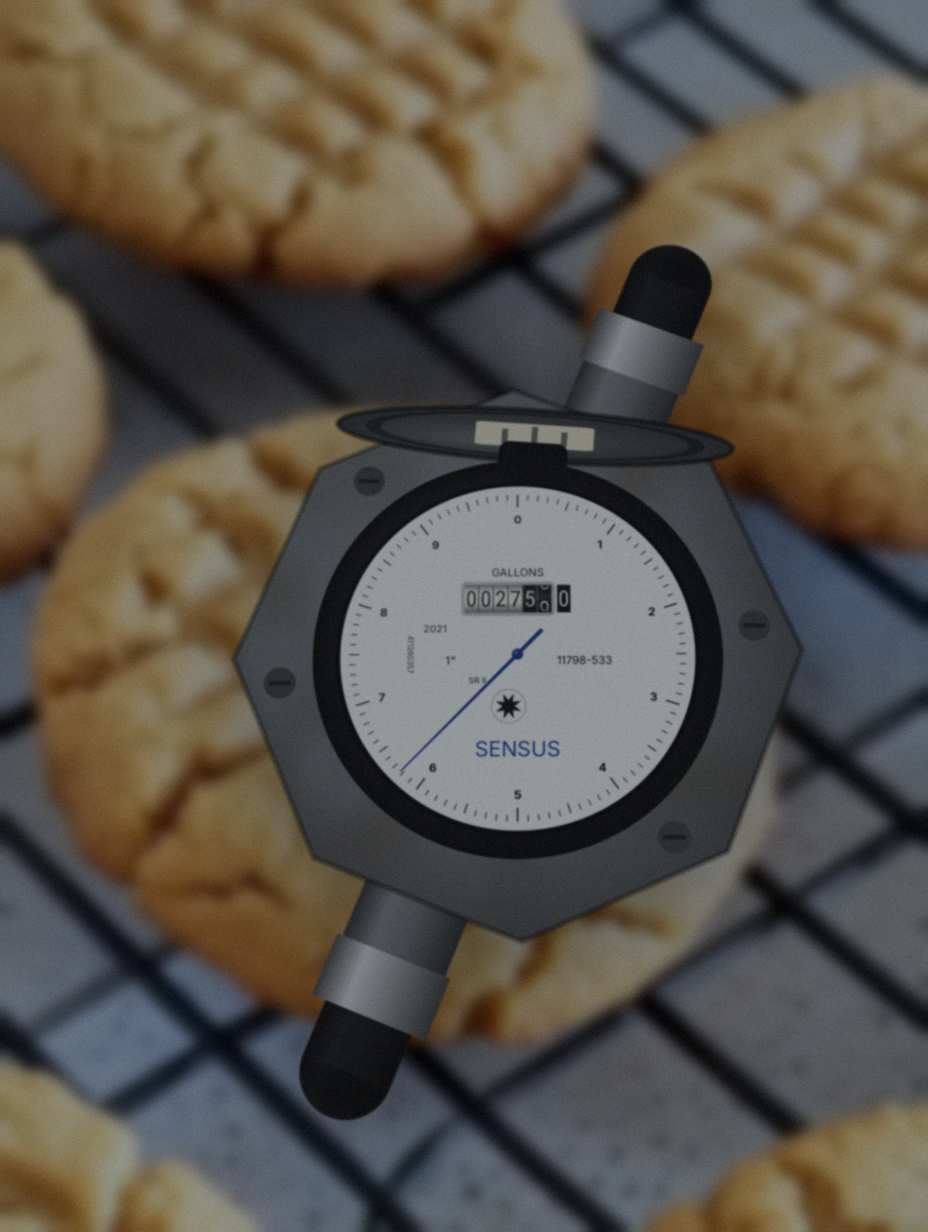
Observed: 27586.2 gal
